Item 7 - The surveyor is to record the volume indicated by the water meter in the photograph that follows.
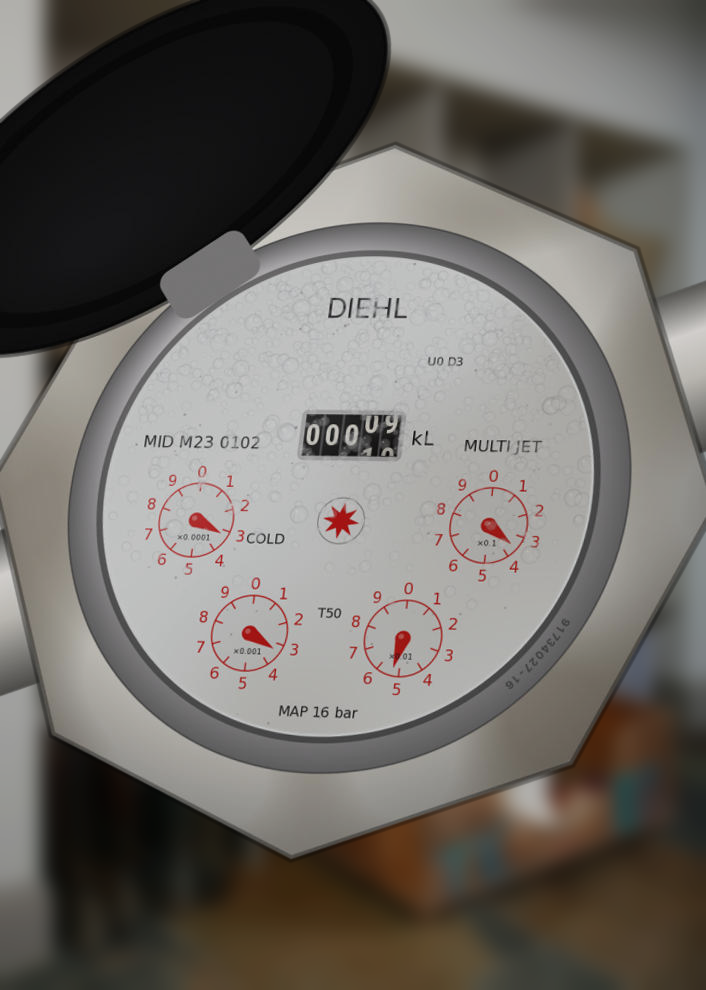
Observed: 9.3533 kL
